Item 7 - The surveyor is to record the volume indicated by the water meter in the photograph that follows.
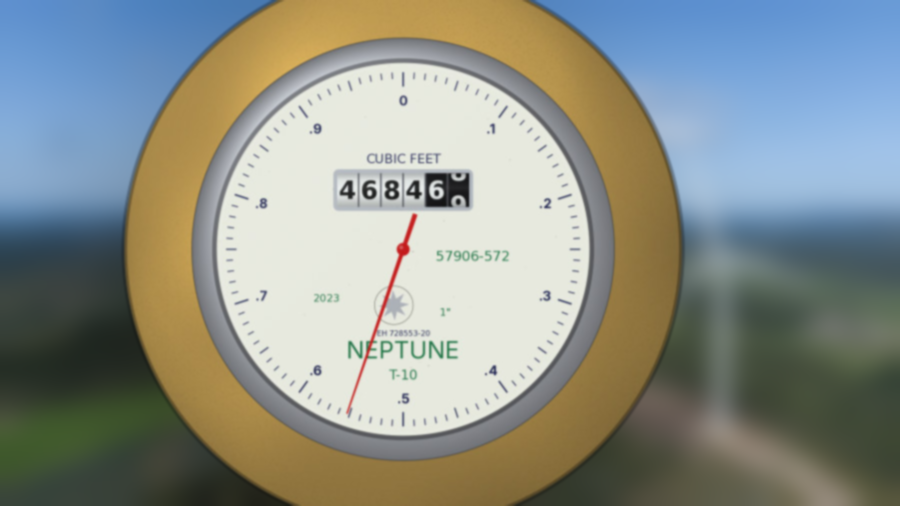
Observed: 468468.55 ft³
